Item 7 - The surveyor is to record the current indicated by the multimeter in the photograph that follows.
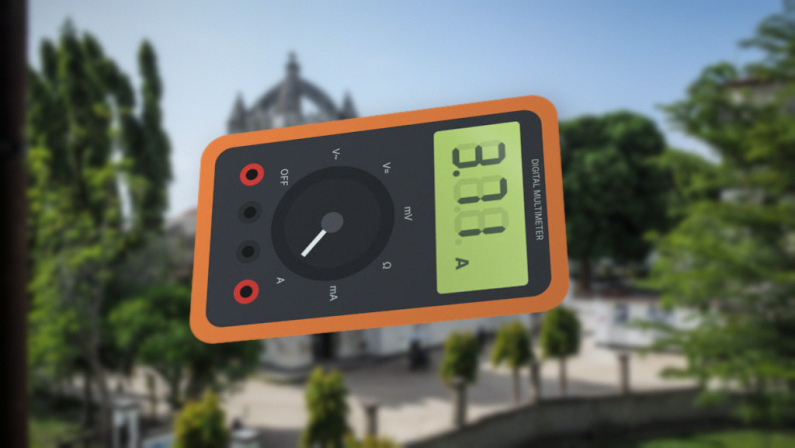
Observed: 3.71 A
